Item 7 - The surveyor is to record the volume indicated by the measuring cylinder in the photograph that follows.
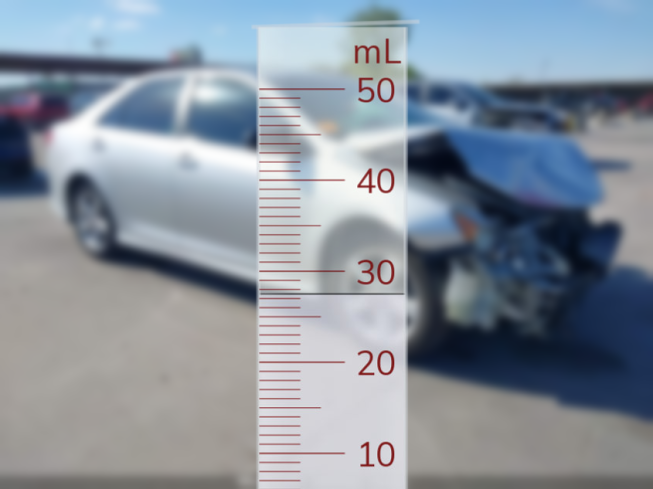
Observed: 27.5 mL
